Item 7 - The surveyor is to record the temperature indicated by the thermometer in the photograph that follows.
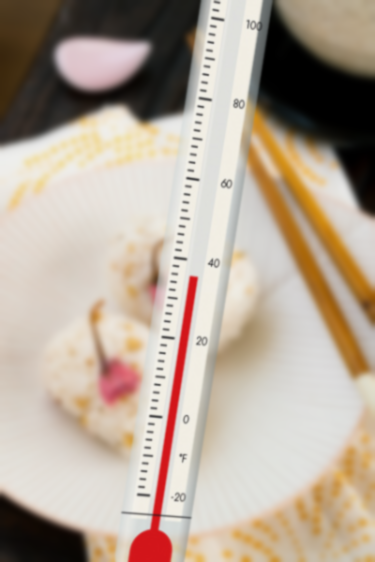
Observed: 36 °F
